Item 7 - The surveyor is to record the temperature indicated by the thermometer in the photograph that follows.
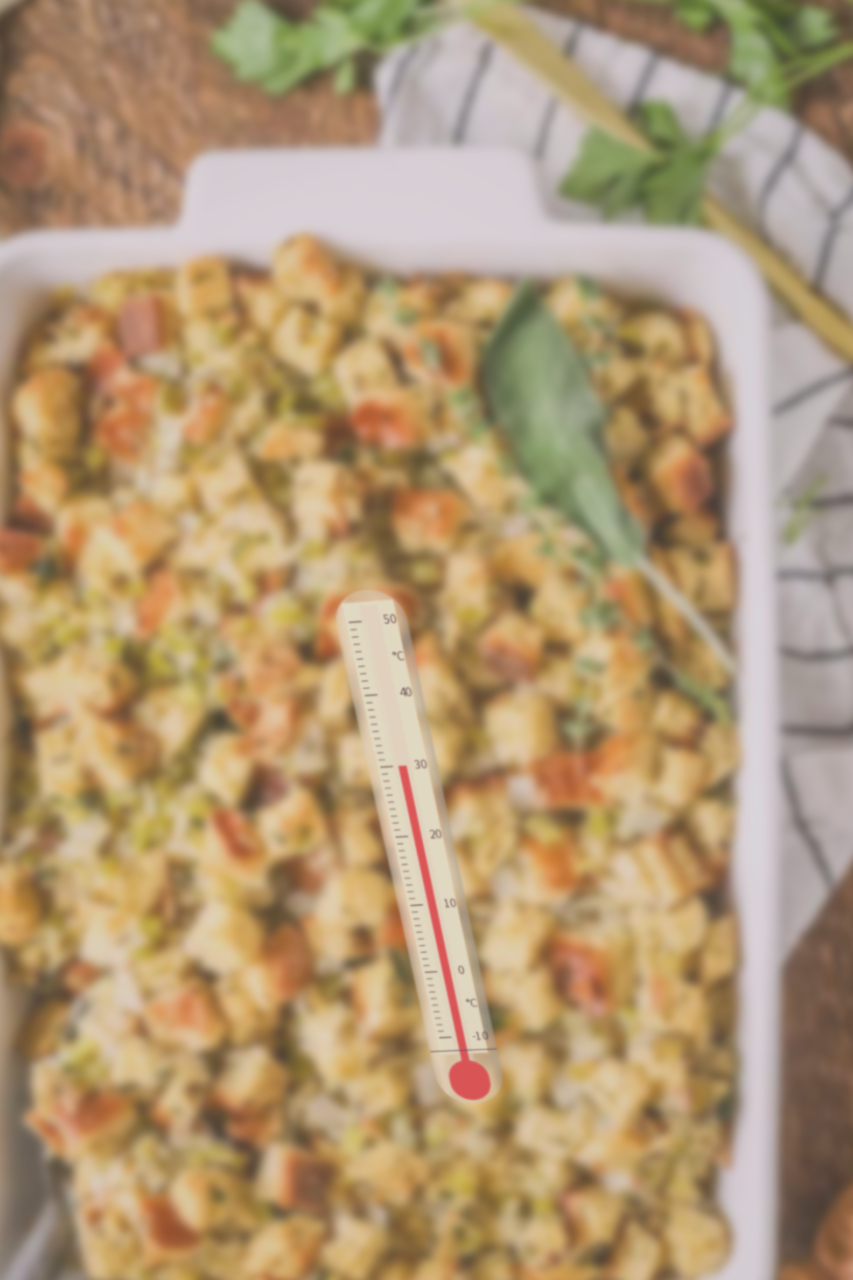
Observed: 30 °C
